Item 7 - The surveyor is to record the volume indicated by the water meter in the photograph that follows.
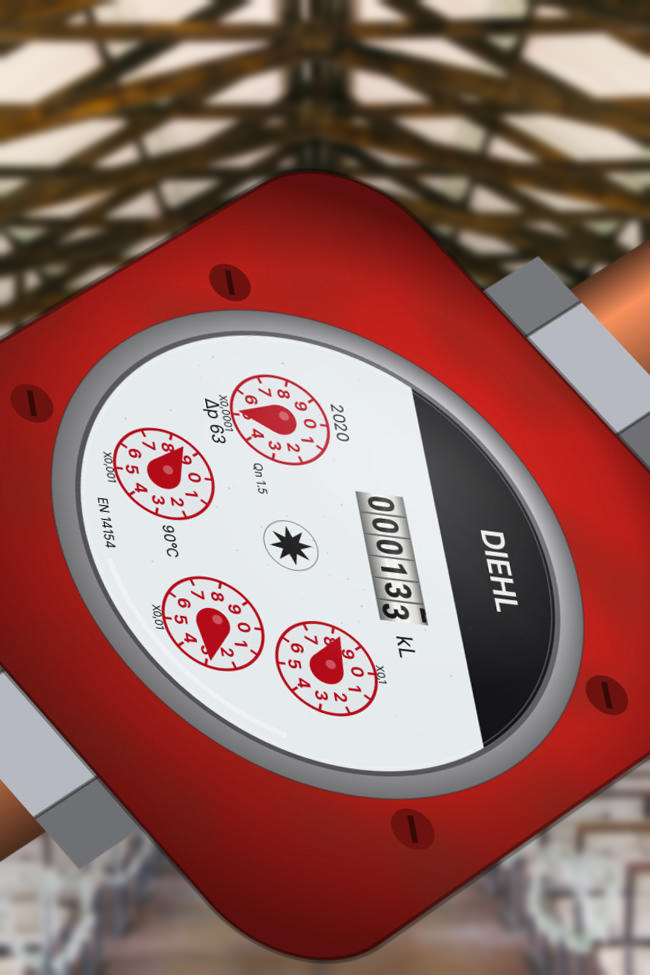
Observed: 132.8285 kL
